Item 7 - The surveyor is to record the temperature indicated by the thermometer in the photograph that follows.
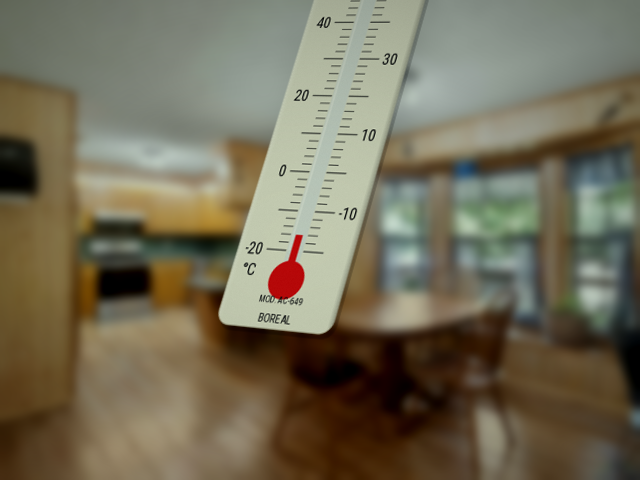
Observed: -16 °C
